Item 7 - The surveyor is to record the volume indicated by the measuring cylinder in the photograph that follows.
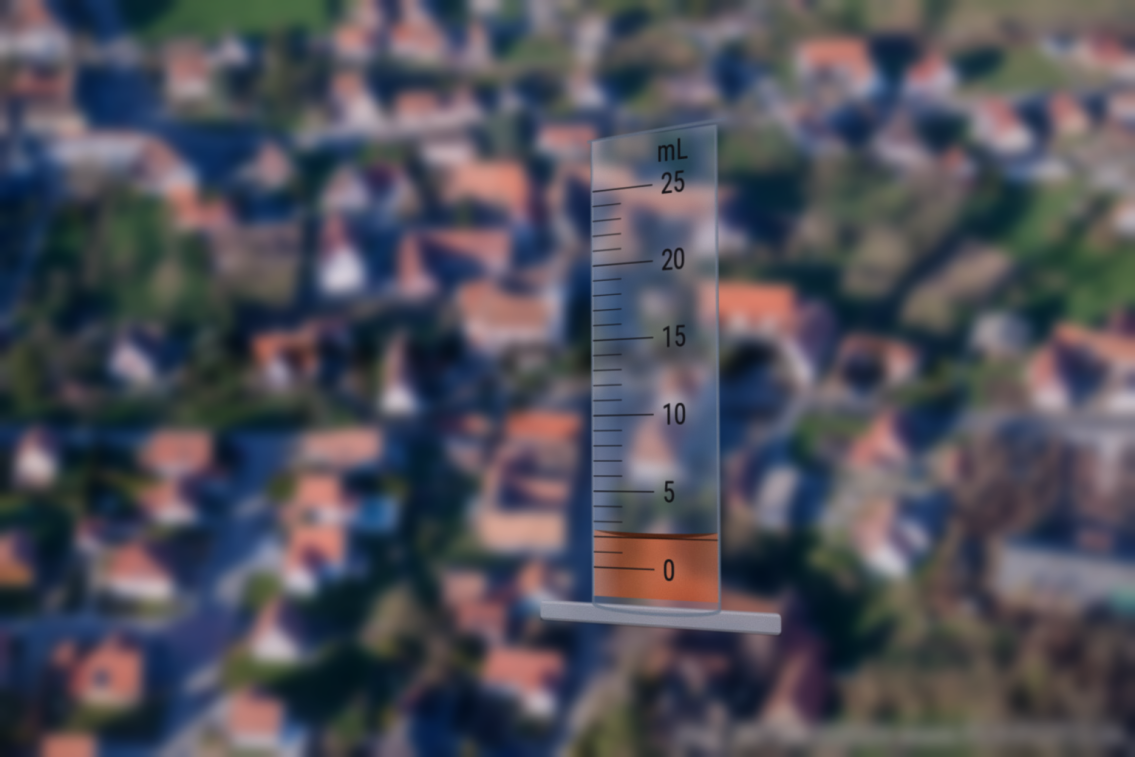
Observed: 2 mL
